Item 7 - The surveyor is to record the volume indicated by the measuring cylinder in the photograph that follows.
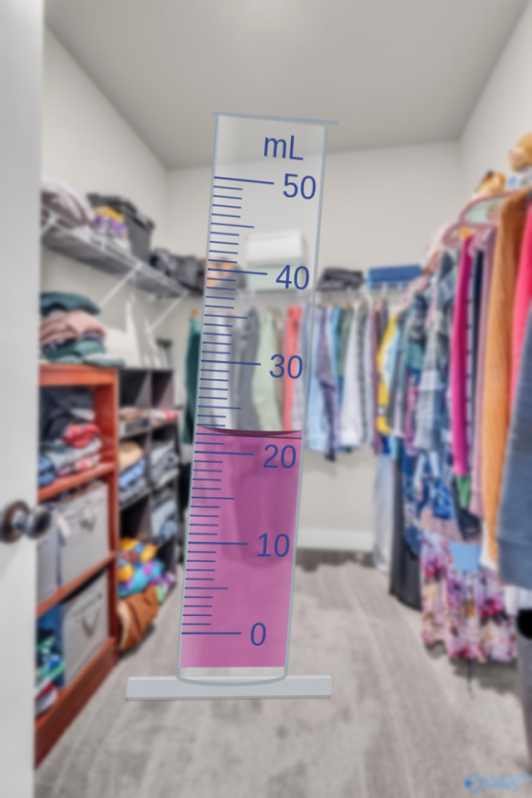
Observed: 22 mL
